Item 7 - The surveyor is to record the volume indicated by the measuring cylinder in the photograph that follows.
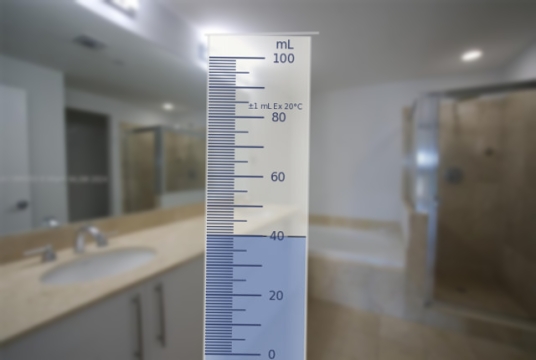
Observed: 40 mL
